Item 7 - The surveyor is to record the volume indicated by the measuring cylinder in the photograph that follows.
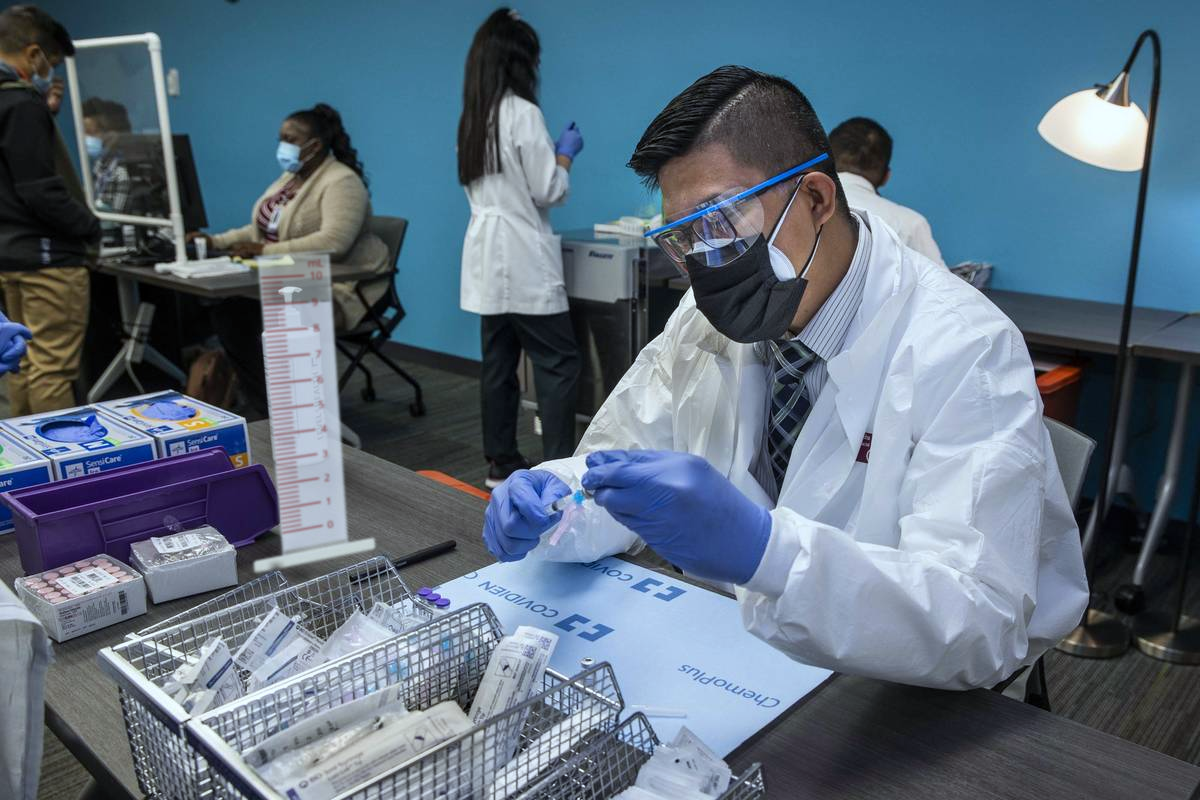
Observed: 9 mL
